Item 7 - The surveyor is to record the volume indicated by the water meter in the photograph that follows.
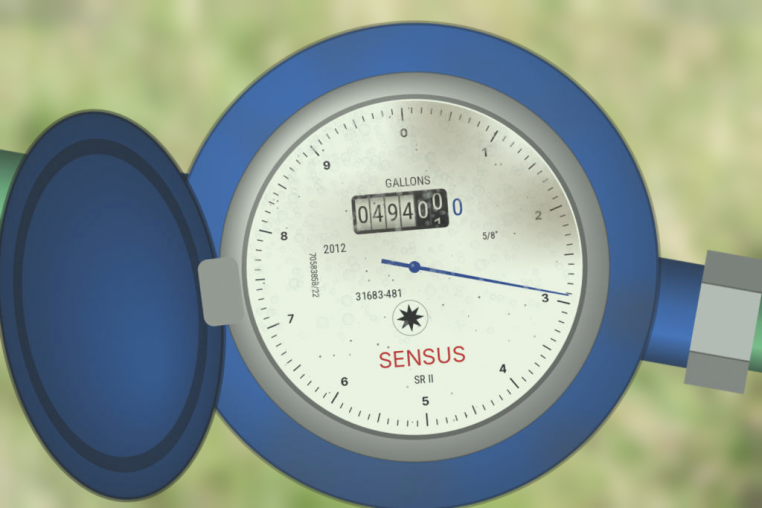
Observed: 494002.9 gal
